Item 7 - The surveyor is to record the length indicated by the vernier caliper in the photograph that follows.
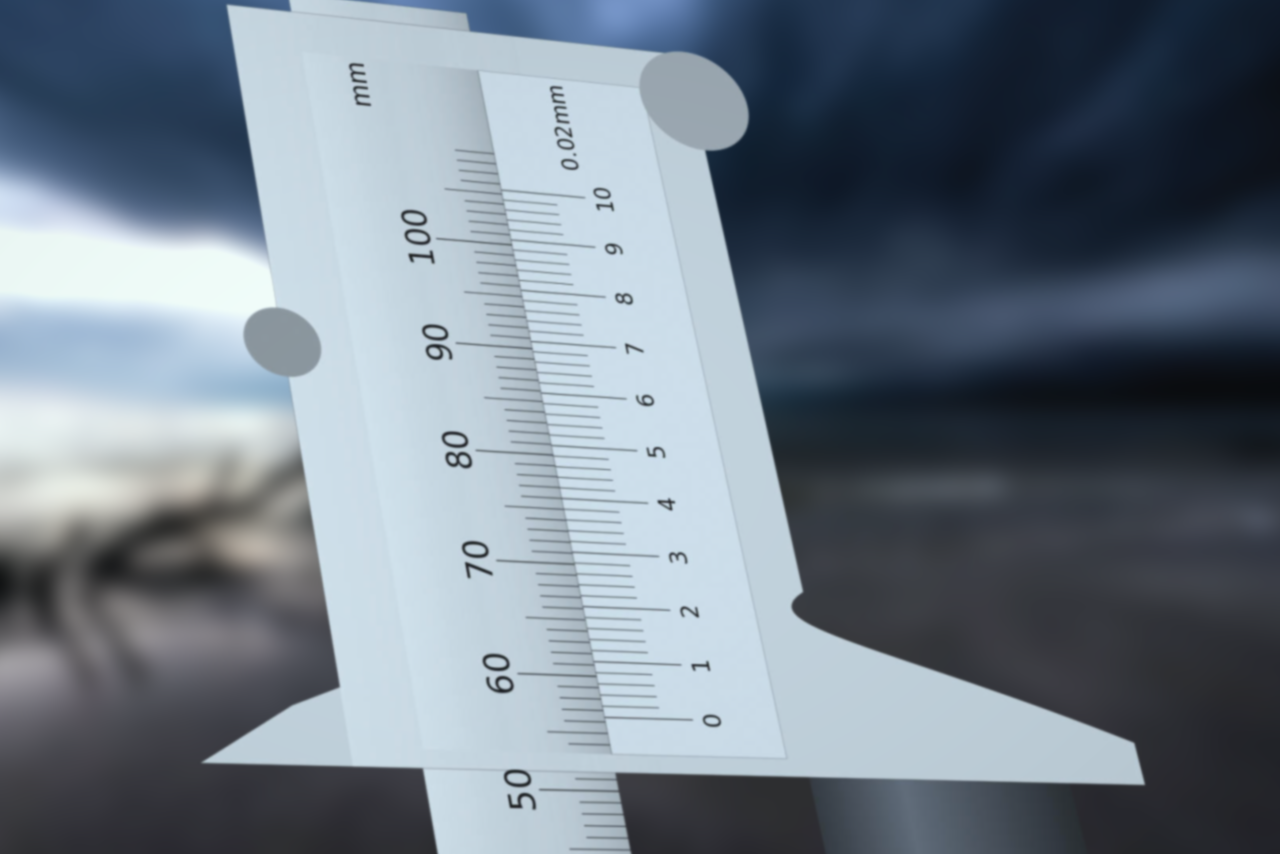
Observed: 56.4 mm
